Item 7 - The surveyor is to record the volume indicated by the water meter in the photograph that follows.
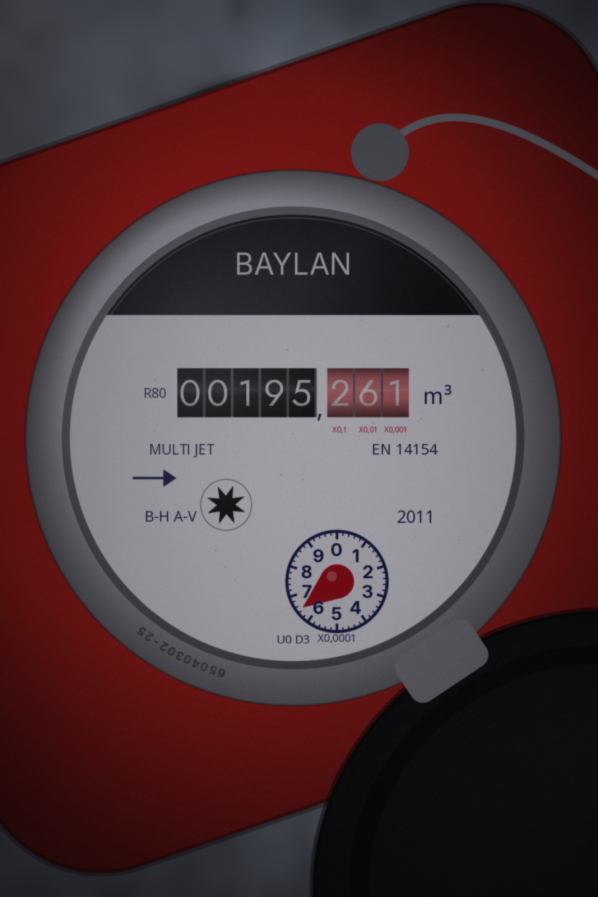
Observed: 195.2616 m³
